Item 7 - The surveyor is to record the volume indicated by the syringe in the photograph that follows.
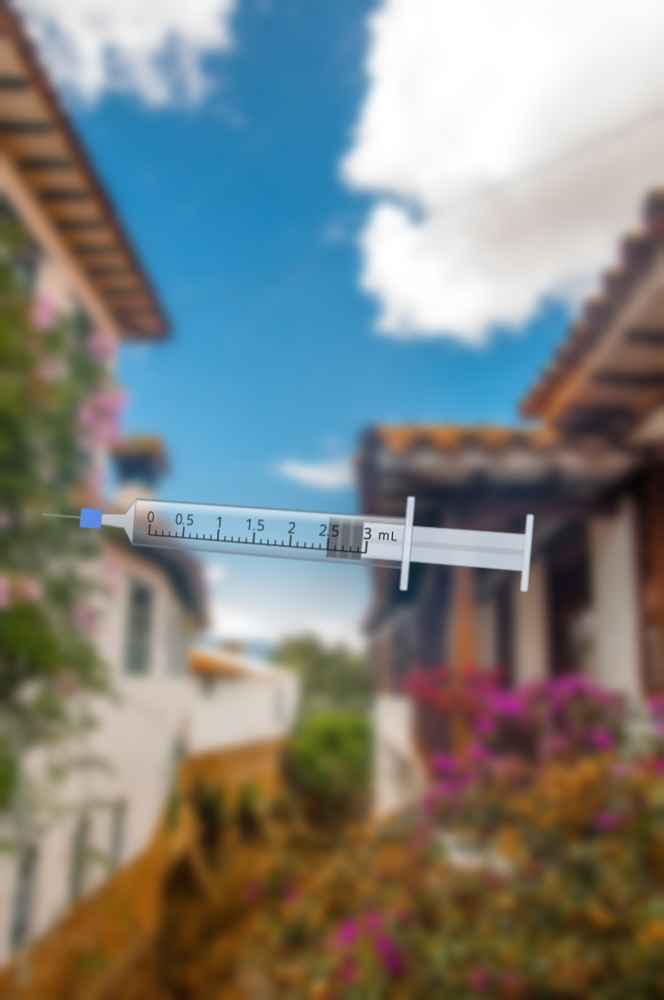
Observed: 2.5 mL
